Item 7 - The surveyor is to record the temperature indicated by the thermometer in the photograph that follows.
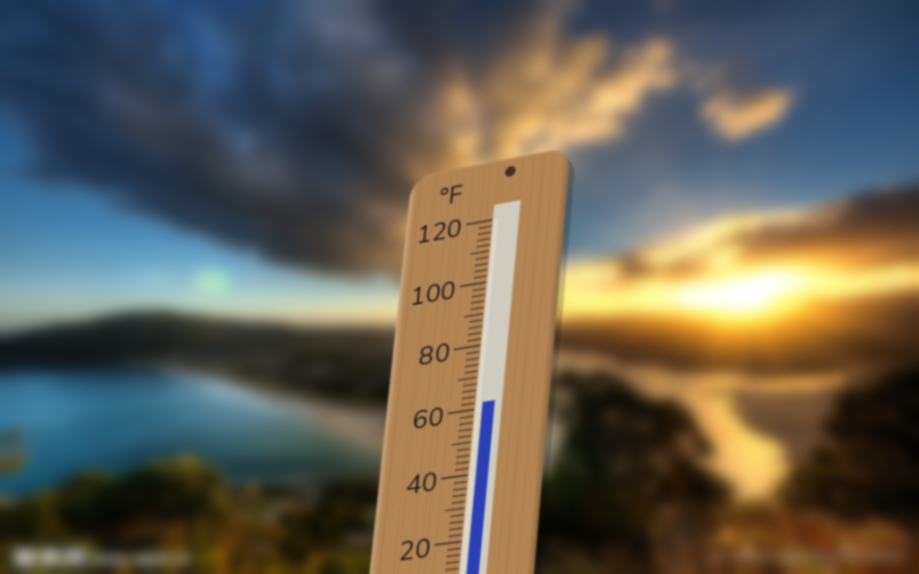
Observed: 62 °F
